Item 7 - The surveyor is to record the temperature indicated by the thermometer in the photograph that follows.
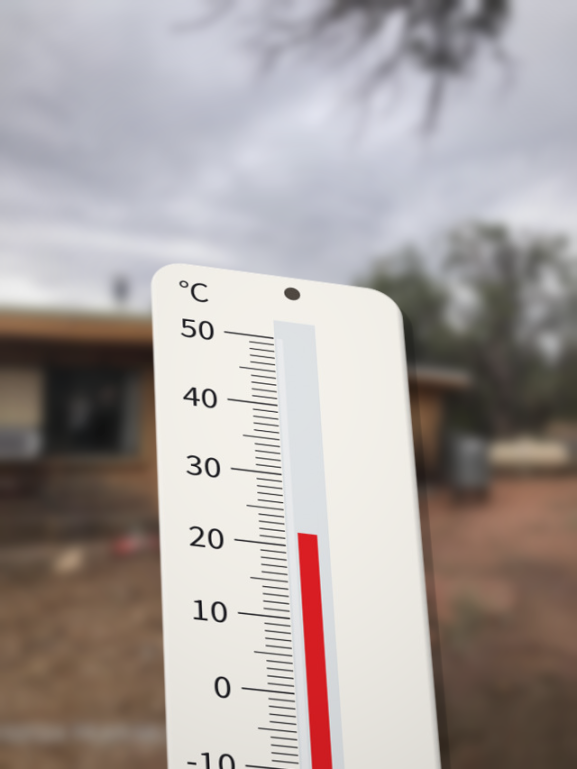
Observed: 22 °C
